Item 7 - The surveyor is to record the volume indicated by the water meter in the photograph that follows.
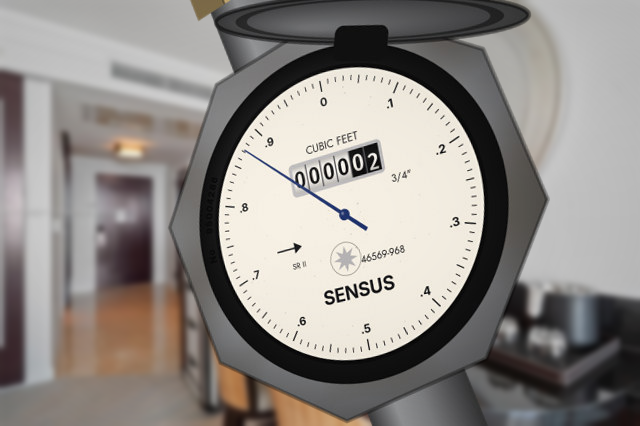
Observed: 1.87 ft³
